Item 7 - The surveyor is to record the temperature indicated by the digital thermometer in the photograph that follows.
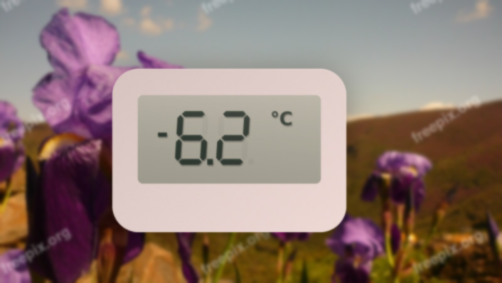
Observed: -6.2 °C
